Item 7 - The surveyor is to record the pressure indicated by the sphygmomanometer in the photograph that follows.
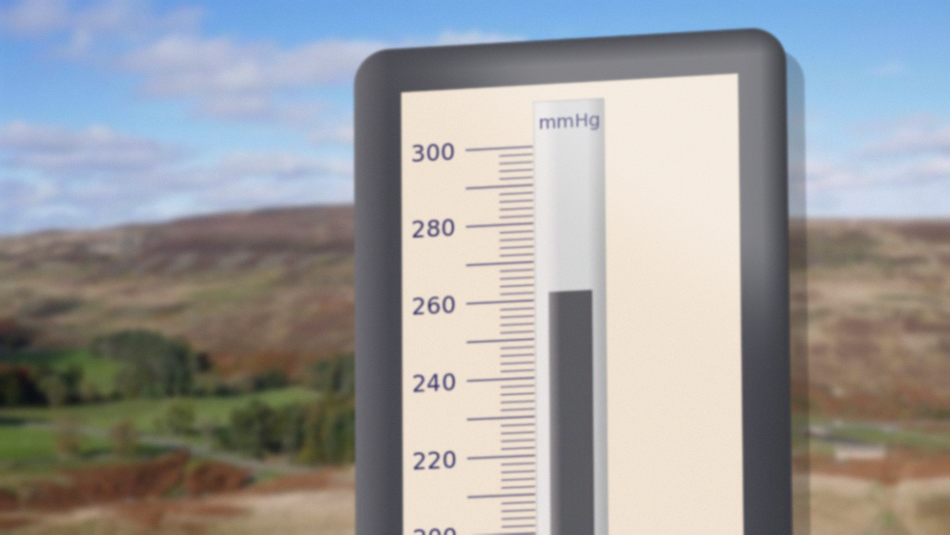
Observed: 262 mmHg
